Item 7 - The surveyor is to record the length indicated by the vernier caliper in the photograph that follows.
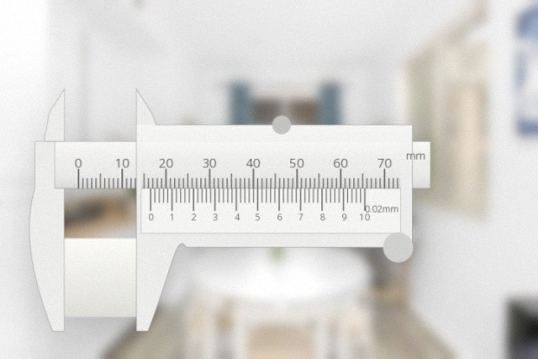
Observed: 16.5 mm
